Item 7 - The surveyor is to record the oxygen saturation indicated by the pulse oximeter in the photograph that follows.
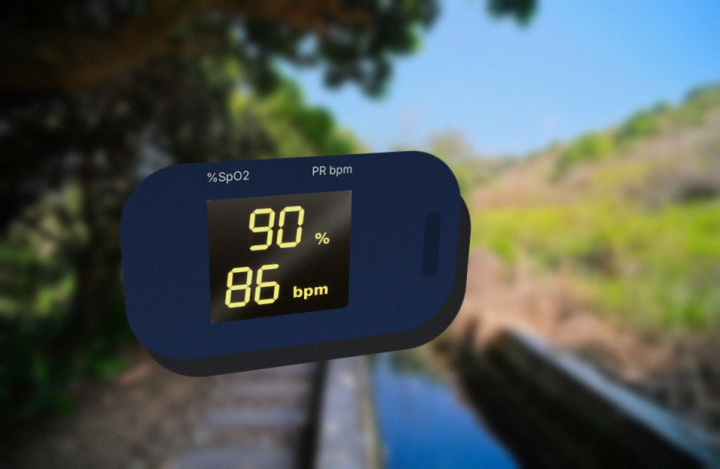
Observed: 90 %
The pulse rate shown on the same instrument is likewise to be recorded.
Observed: 86 bpm
